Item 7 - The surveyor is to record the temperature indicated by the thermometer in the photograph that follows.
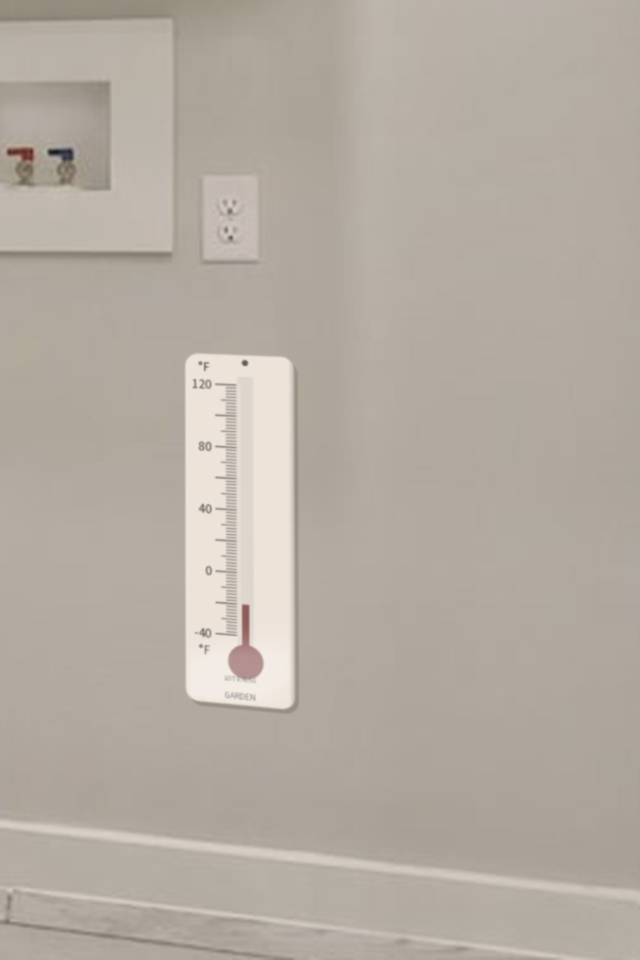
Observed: -20 °F
